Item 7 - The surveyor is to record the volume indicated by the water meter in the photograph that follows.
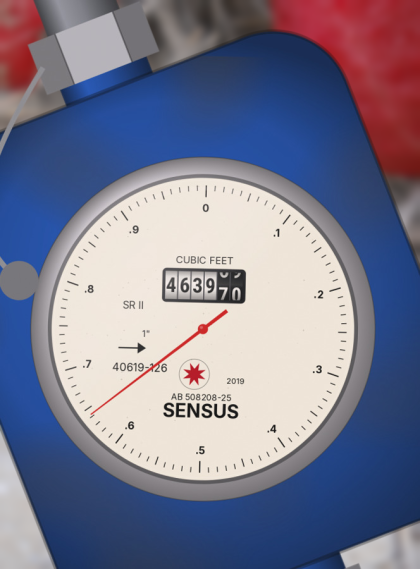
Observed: 463969.64 ft³
